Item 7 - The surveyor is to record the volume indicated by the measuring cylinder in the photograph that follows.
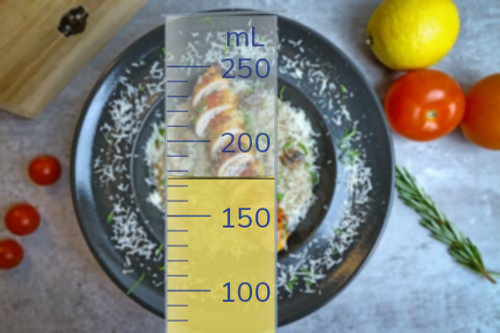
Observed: 175 mL
